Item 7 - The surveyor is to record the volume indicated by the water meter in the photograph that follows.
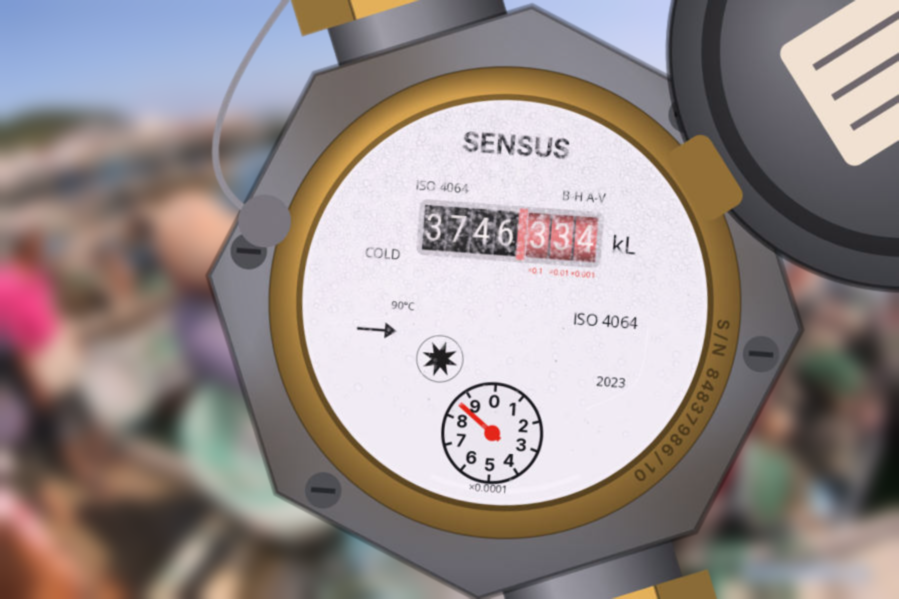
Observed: 3746.3348 kL
